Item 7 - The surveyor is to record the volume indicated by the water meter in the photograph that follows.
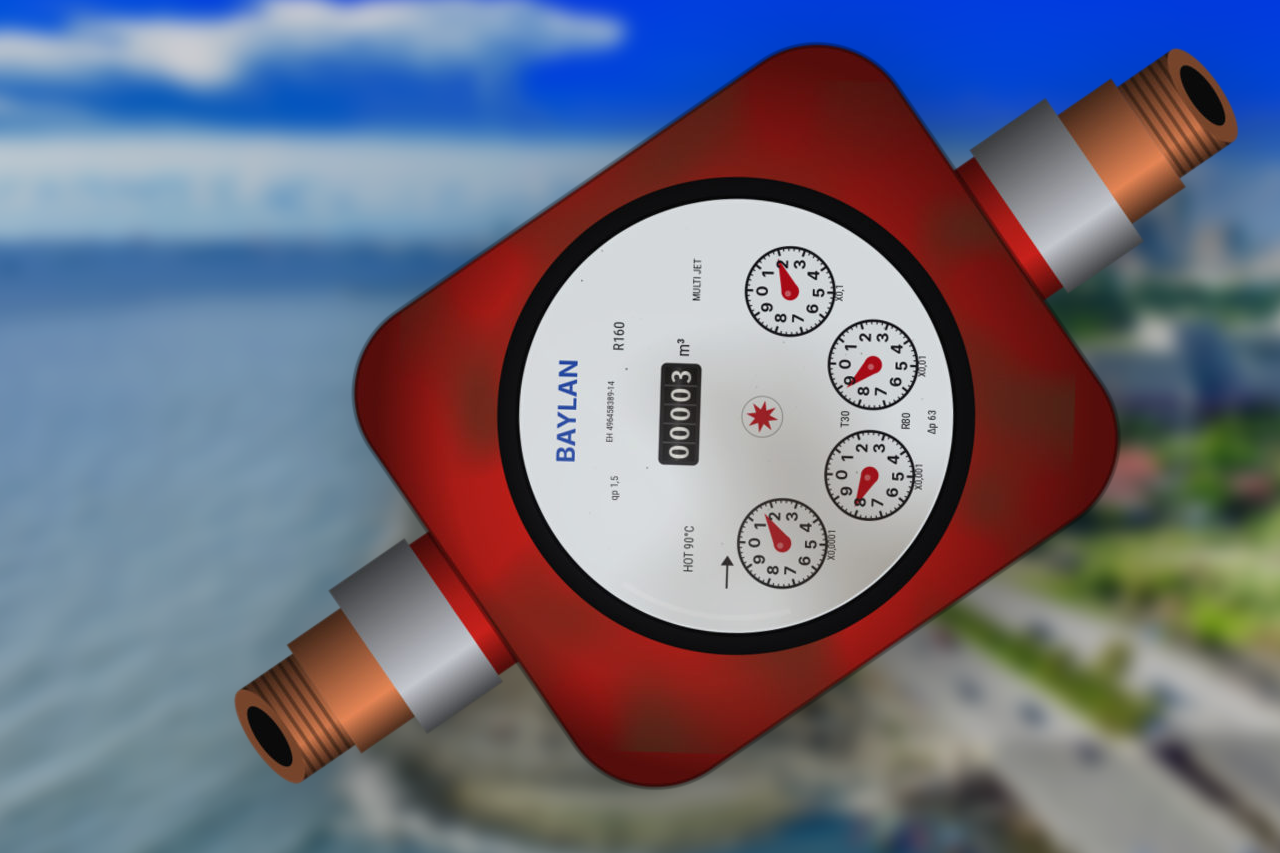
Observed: 3.1881 m³
